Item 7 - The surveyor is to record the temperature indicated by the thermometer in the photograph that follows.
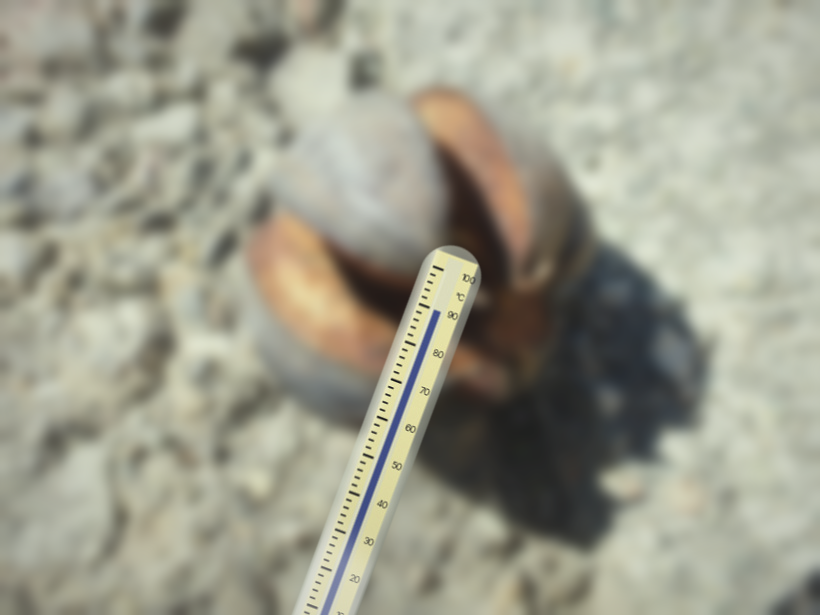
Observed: 90 °C
